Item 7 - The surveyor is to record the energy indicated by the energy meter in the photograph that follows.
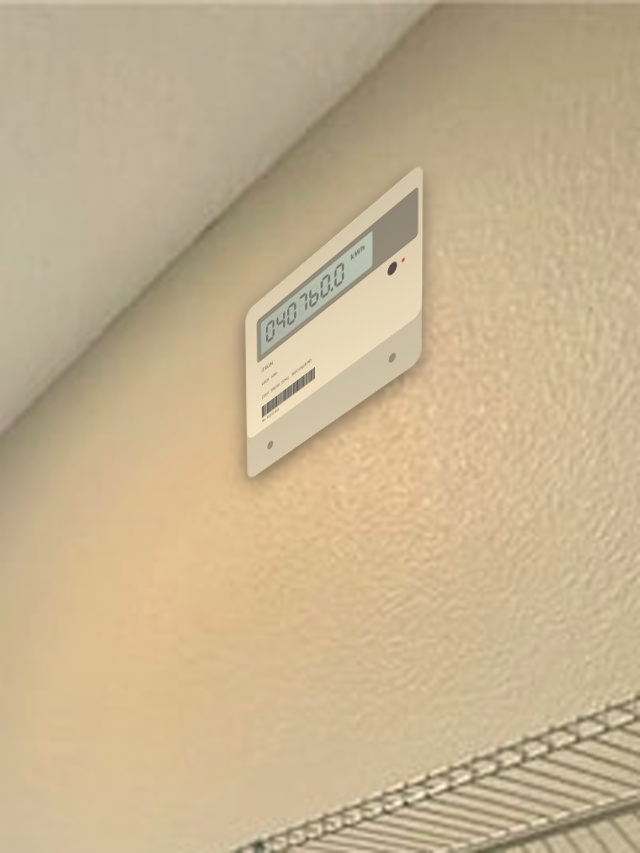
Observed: 40760.0 kWh
